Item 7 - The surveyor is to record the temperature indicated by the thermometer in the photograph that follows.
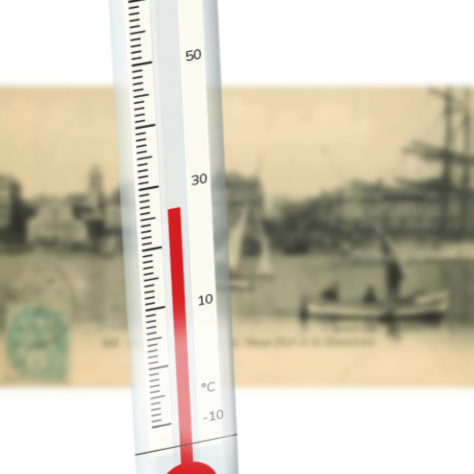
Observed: 26 °C
